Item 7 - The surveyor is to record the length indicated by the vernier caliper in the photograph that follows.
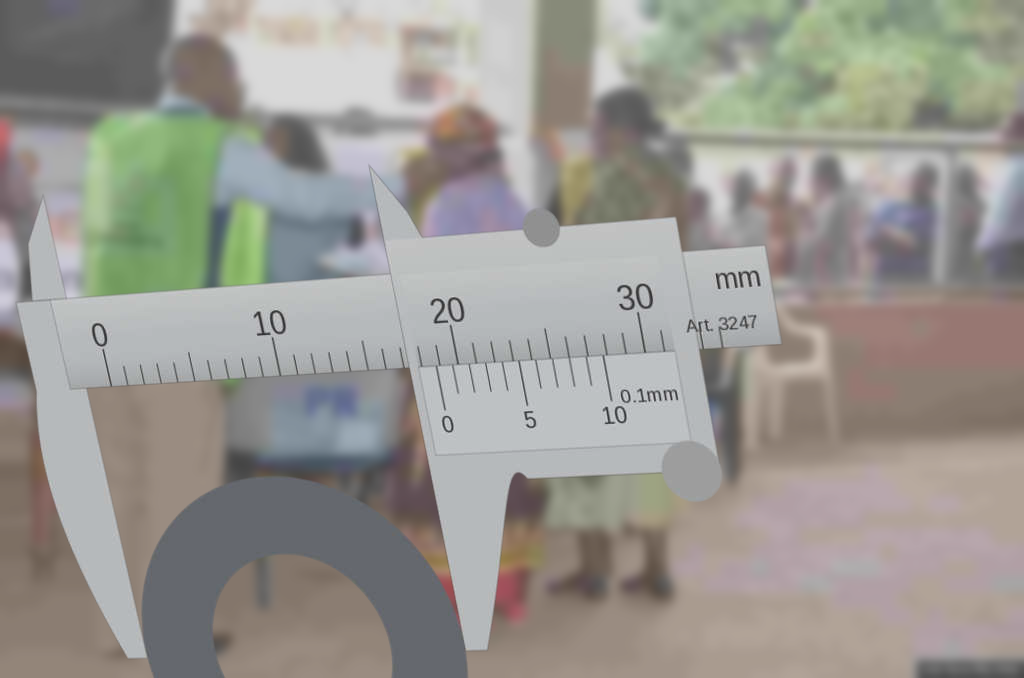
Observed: 18.8 mm
